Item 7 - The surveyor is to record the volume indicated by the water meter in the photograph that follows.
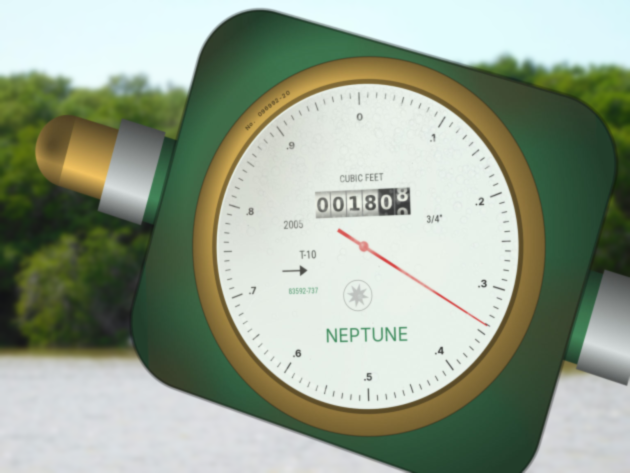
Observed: 1808.34 ft³
